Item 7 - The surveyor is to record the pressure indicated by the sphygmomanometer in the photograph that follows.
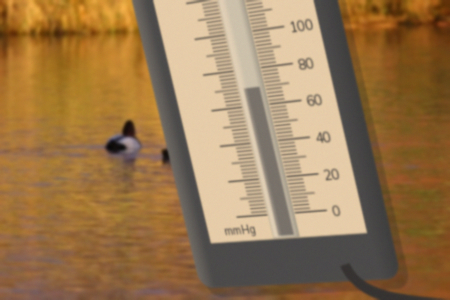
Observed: 70 mmHg
